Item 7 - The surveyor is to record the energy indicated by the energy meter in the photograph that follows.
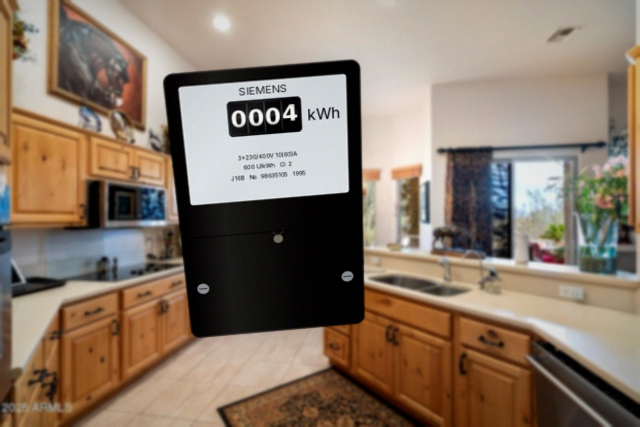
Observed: 4 kWh
